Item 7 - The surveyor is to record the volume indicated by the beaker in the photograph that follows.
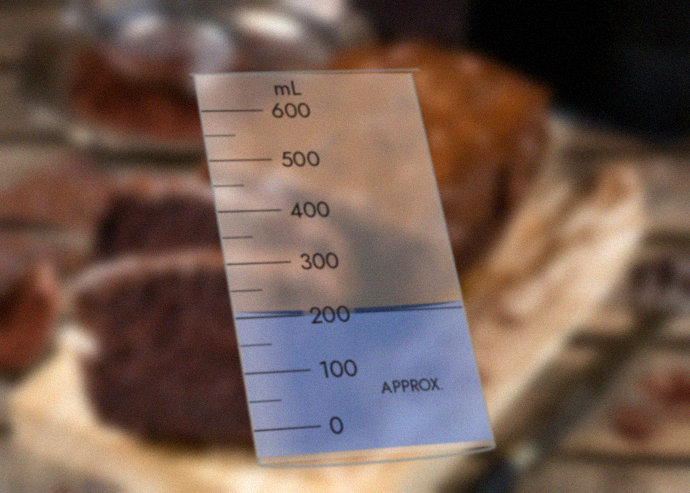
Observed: 200 mL
